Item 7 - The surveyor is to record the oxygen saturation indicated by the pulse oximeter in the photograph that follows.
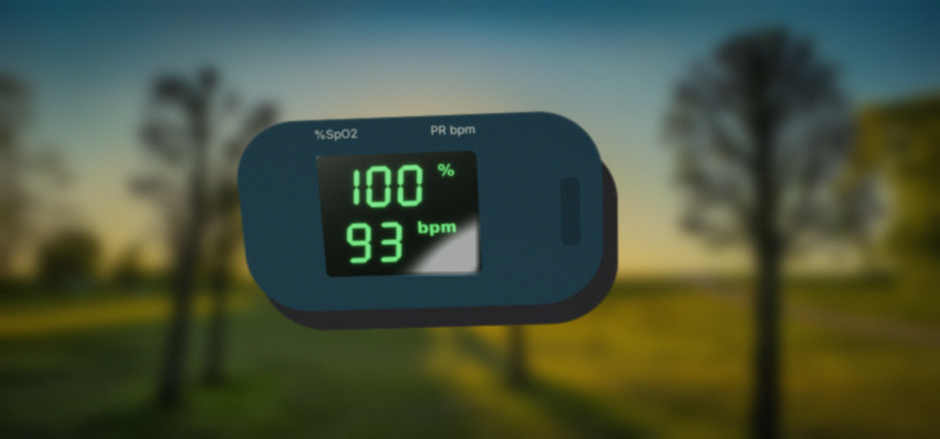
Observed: 100 %
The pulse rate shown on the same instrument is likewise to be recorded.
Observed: 93 bpm
